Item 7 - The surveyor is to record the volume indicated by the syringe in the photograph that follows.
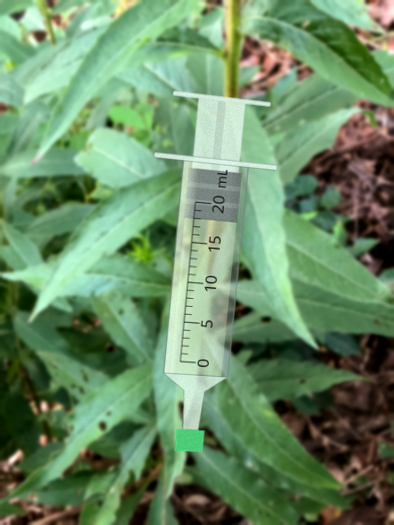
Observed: 18 mL
